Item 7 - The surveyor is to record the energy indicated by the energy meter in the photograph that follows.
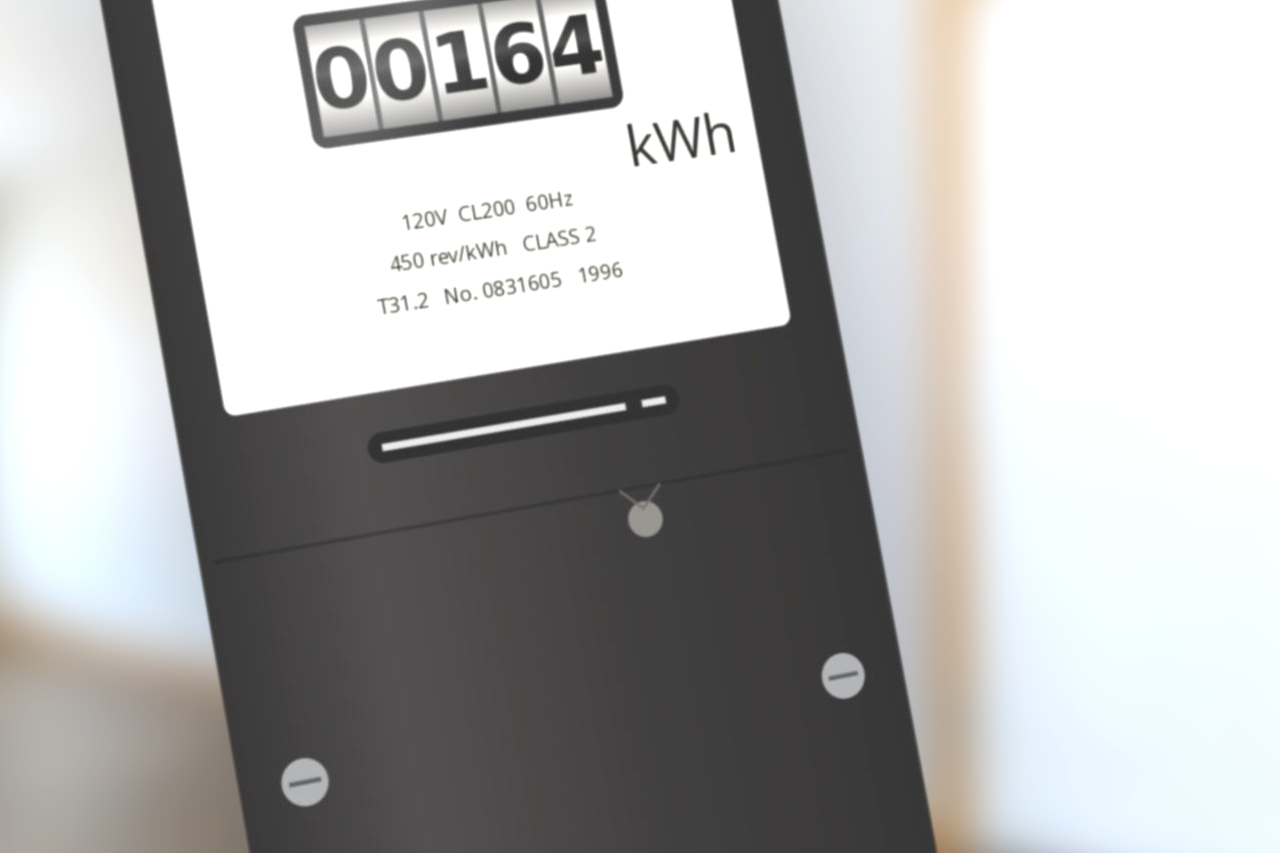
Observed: 164 kWh
